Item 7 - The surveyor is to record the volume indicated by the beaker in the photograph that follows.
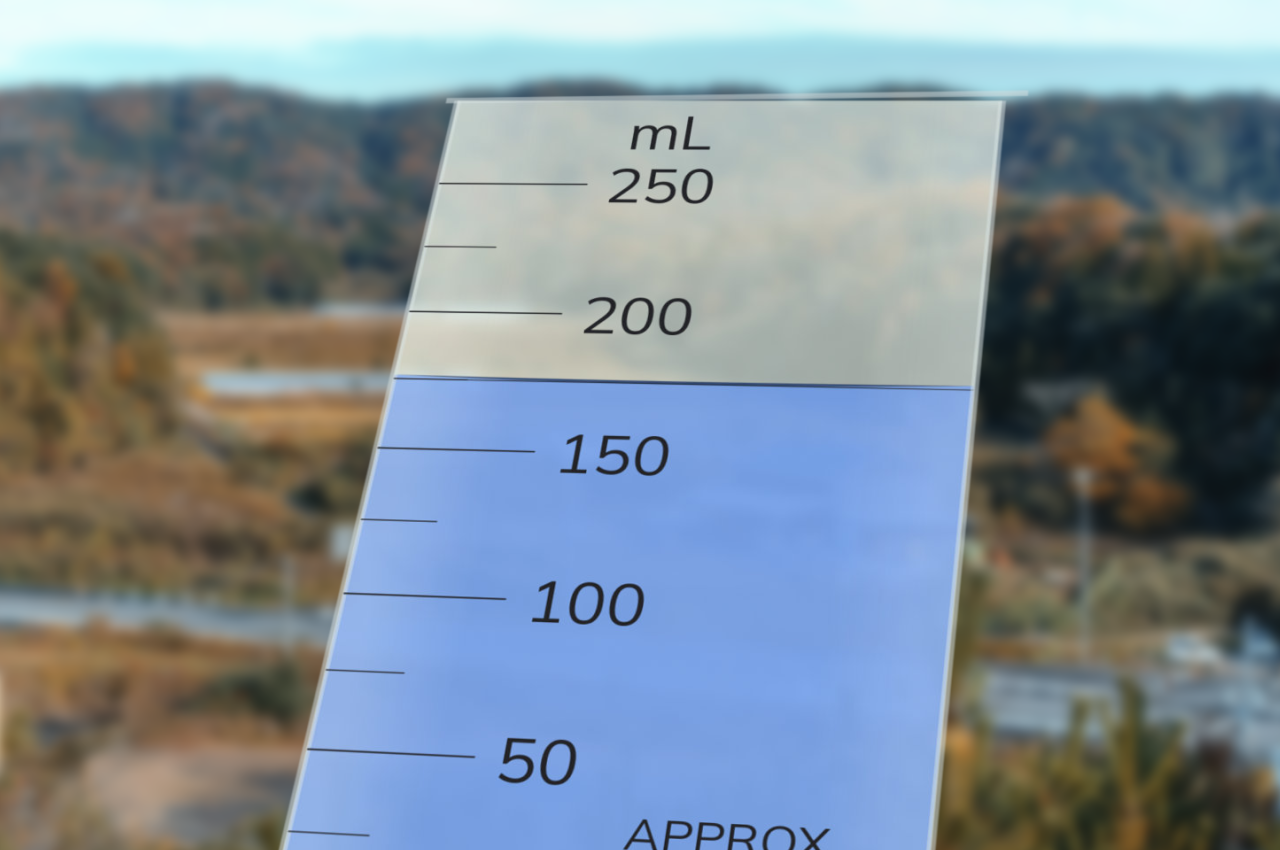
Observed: 175 mL
